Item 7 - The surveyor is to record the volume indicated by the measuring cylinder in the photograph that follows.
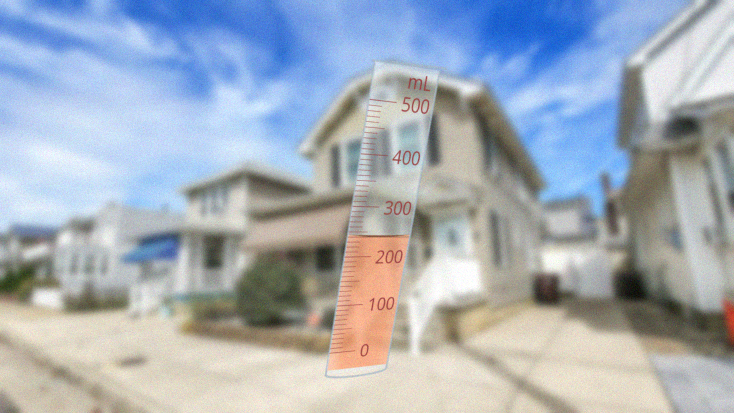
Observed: 240 mL
